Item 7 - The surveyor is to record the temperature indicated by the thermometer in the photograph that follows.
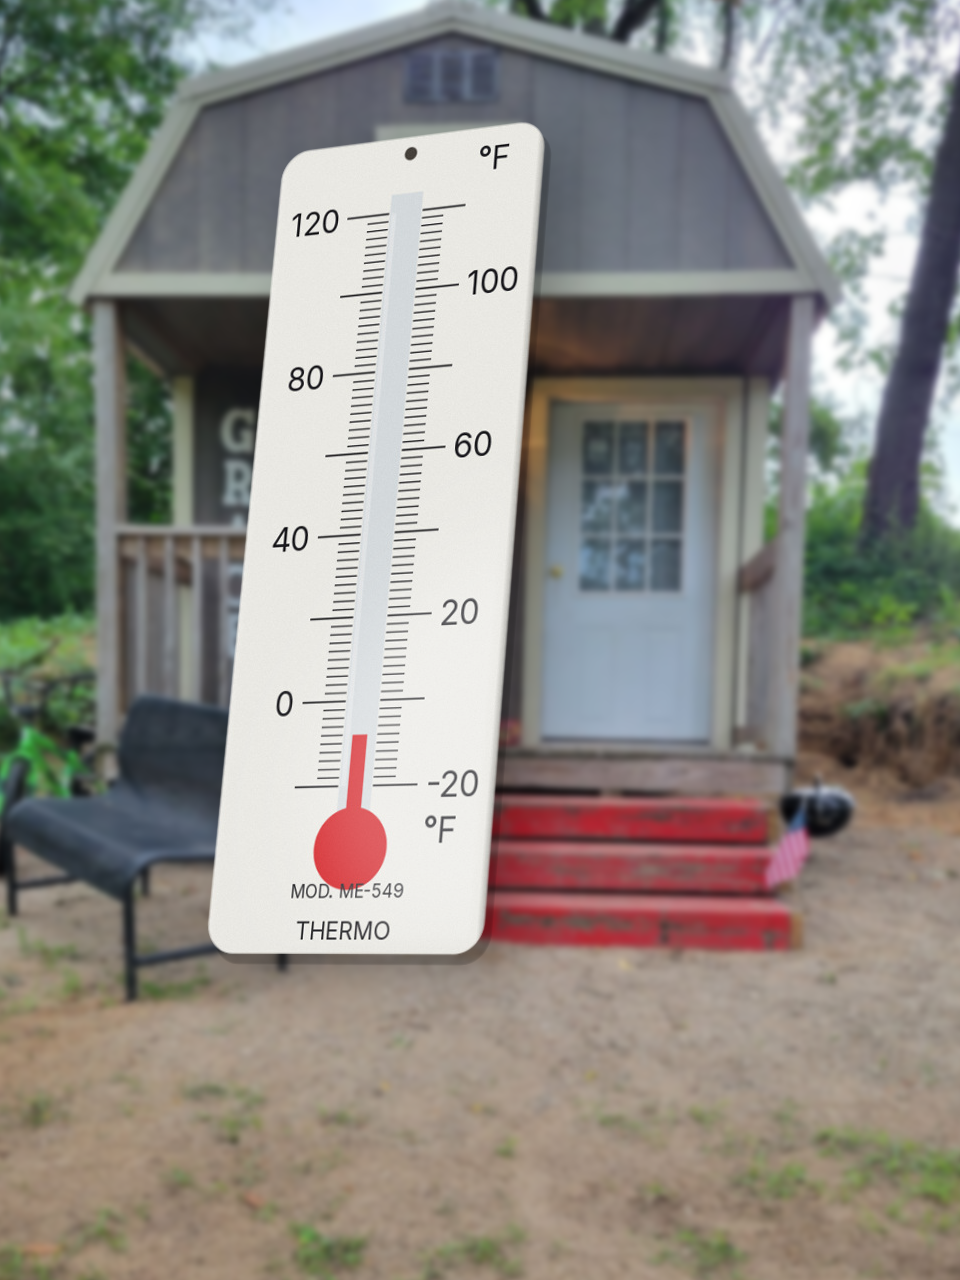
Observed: -8 °F
